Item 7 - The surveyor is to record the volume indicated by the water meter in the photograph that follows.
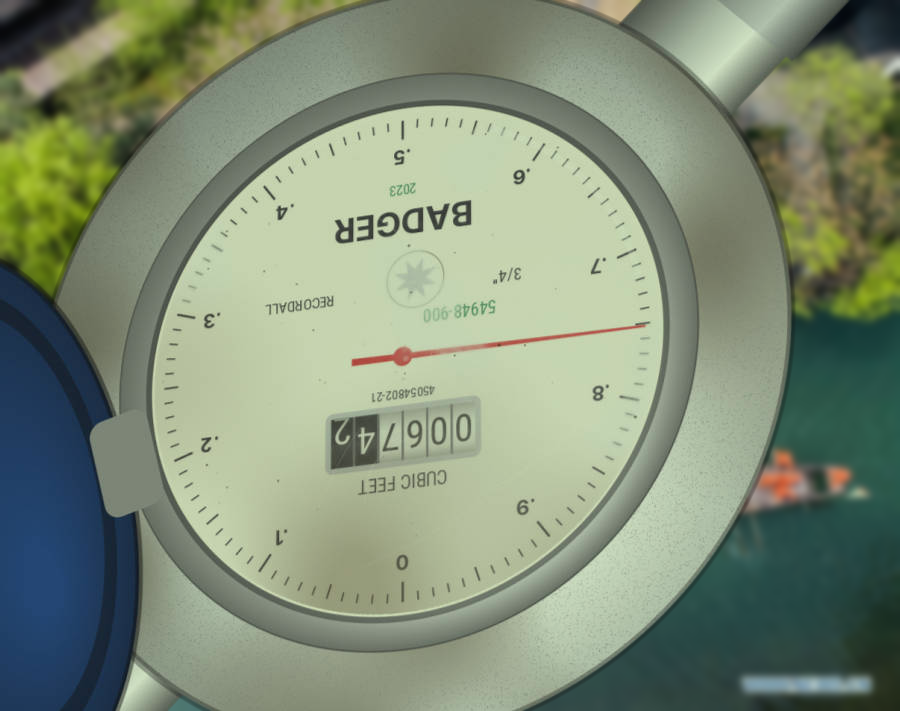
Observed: 6741.75 ft³
